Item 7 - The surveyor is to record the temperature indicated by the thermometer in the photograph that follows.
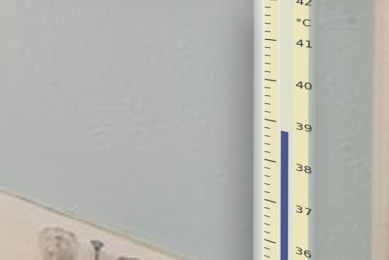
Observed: 38.8 °C
